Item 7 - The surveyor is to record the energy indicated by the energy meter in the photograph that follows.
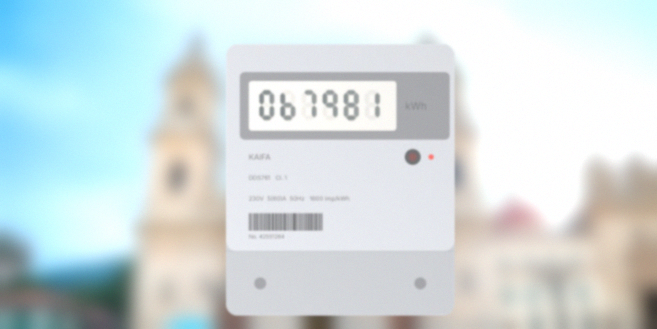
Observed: 67981 kWh
